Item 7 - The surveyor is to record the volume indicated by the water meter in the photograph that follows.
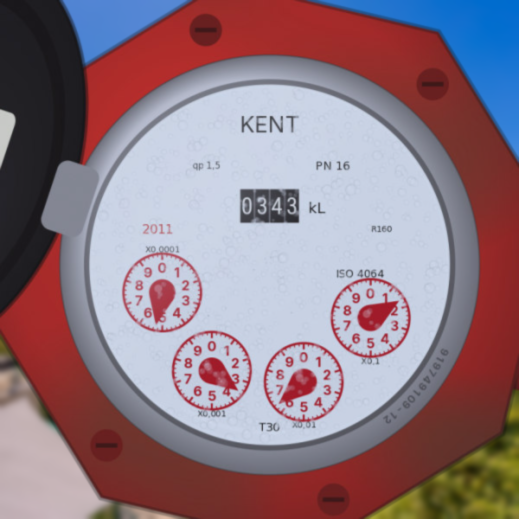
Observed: 343.1635 kL
